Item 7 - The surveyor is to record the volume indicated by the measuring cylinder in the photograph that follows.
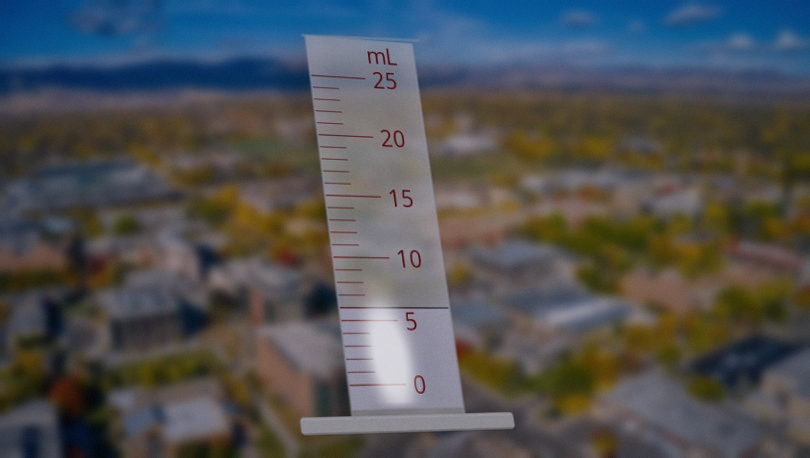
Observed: 6 mL
